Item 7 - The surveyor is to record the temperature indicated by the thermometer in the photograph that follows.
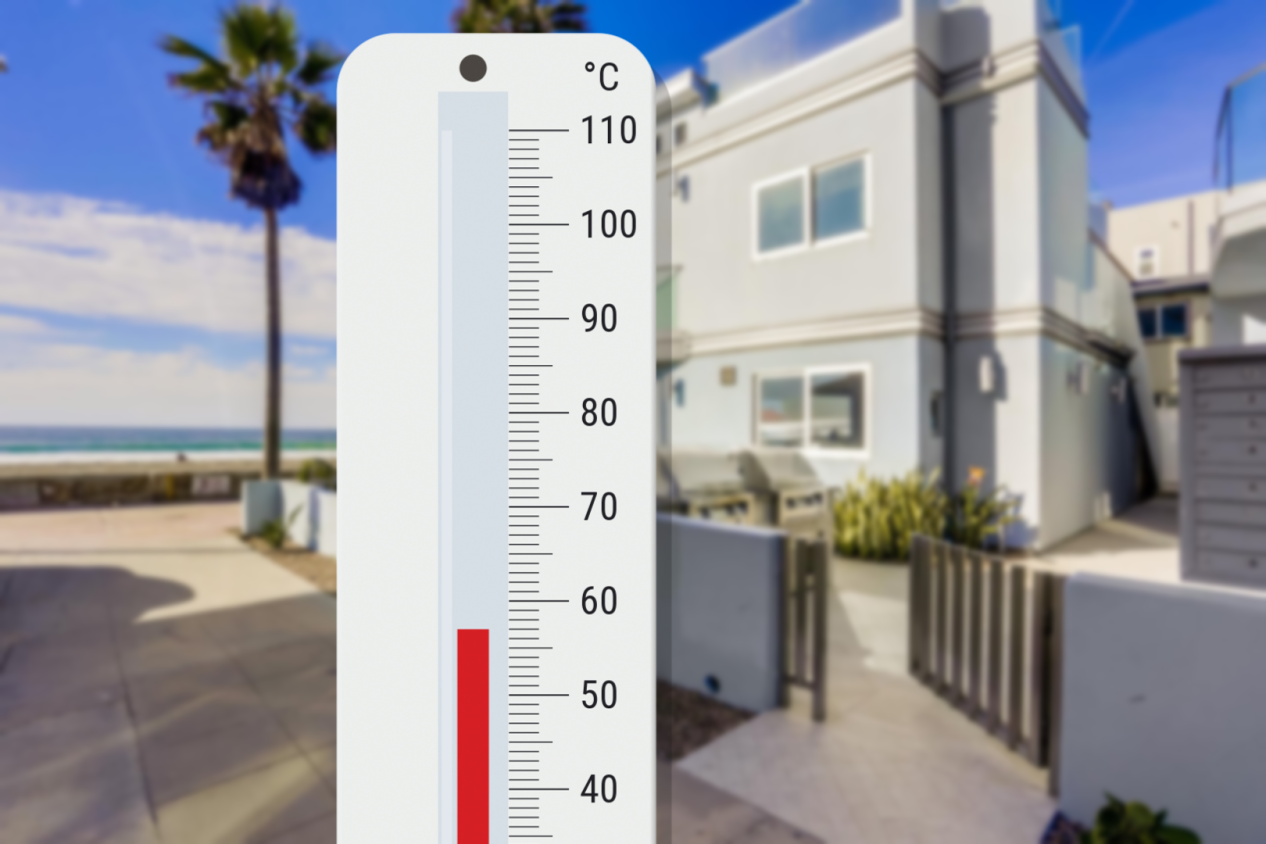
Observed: 57 °C
